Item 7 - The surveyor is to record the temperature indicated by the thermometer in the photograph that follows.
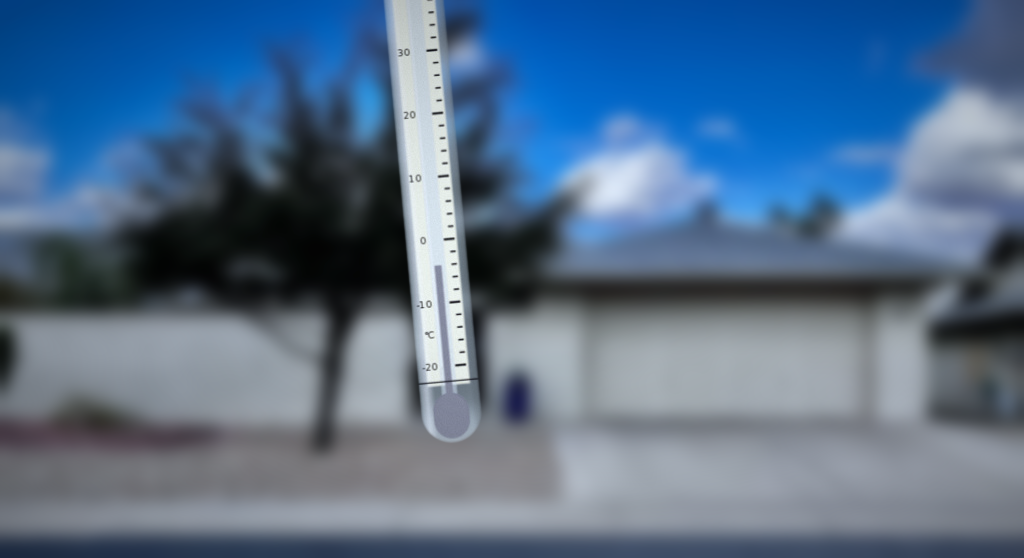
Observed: -4 °C
